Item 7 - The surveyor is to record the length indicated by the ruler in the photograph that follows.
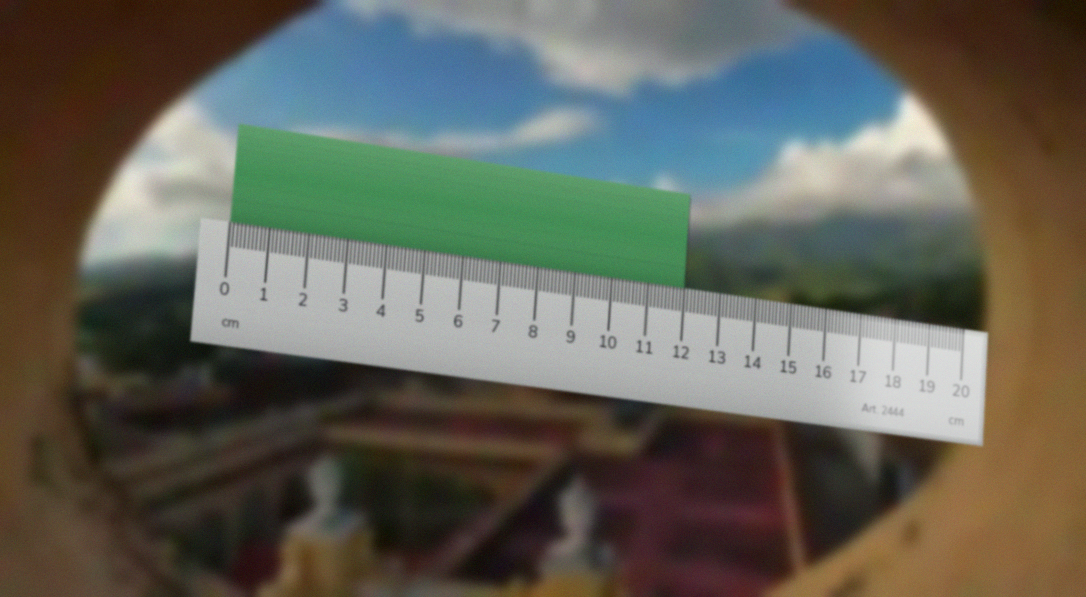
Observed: 12 cm
